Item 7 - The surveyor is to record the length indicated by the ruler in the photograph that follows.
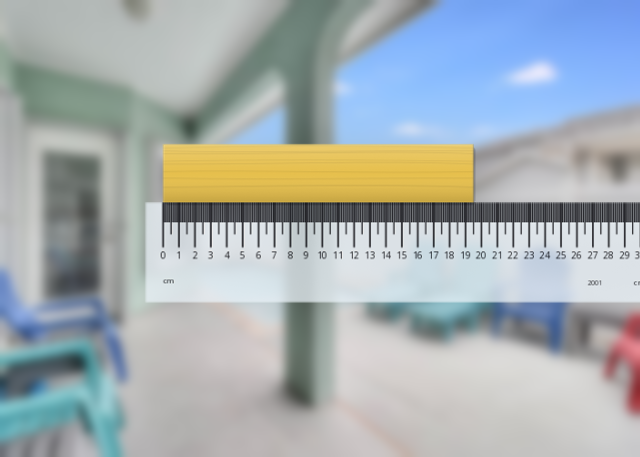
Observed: 19.5 cm
